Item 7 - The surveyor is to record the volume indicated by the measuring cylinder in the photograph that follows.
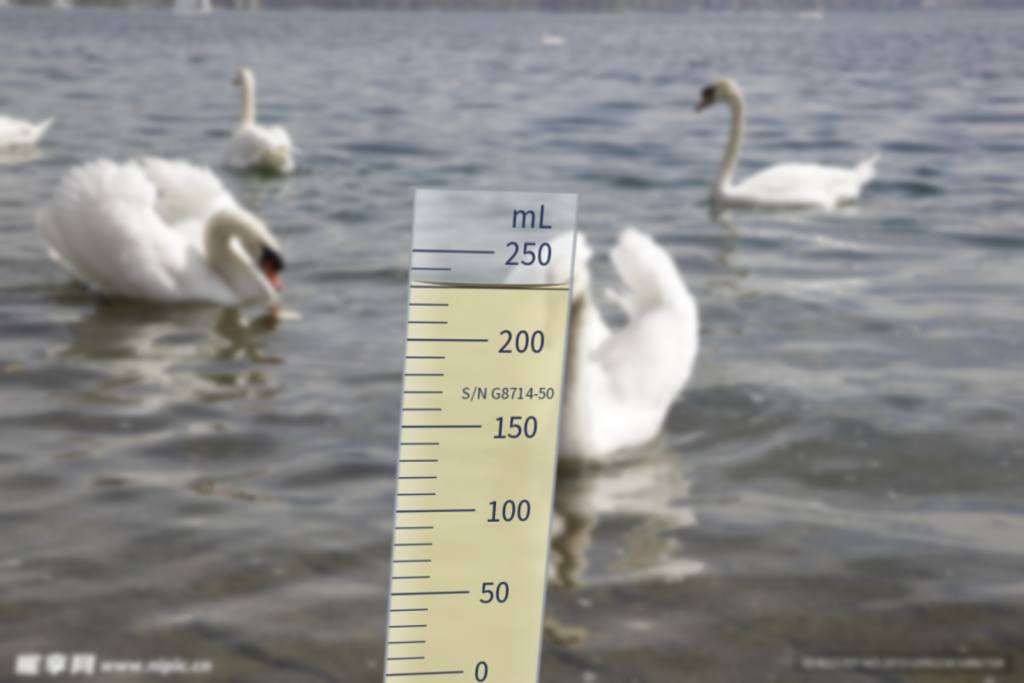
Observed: 230 mL
